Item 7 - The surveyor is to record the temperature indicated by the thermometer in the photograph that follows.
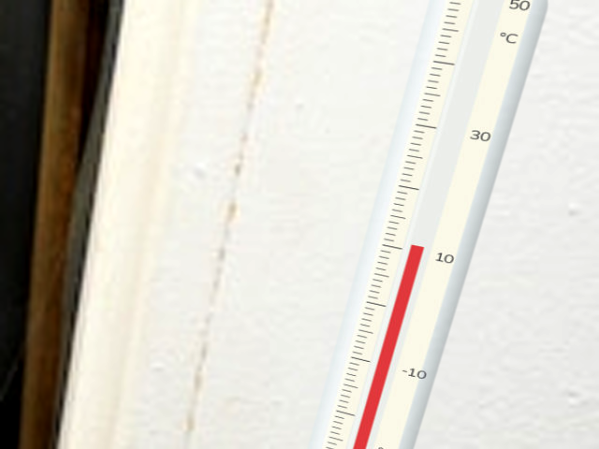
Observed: 11 °C
